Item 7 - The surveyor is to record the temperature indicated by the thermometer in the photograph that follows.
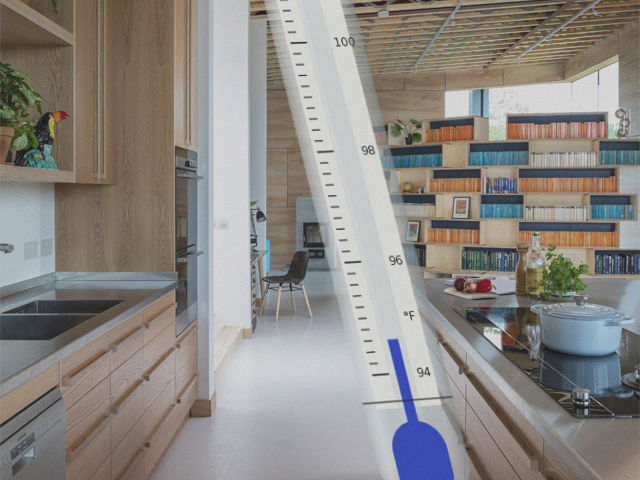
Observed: 94.6 °F
